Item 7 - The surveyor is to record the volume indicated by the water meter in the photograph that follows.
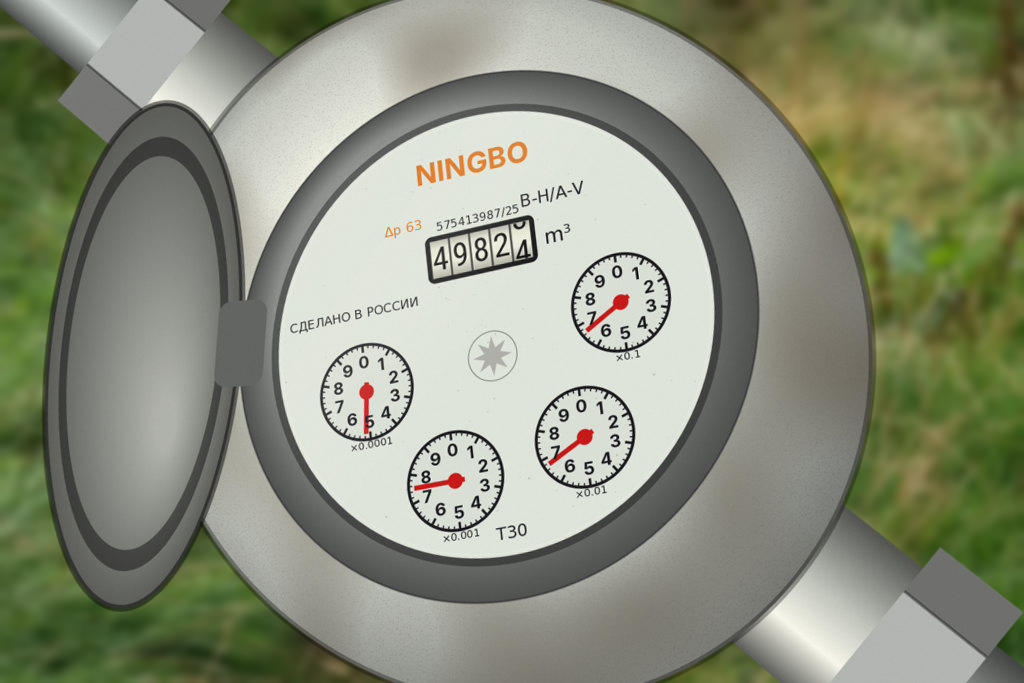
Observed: 49823.6675 m³
